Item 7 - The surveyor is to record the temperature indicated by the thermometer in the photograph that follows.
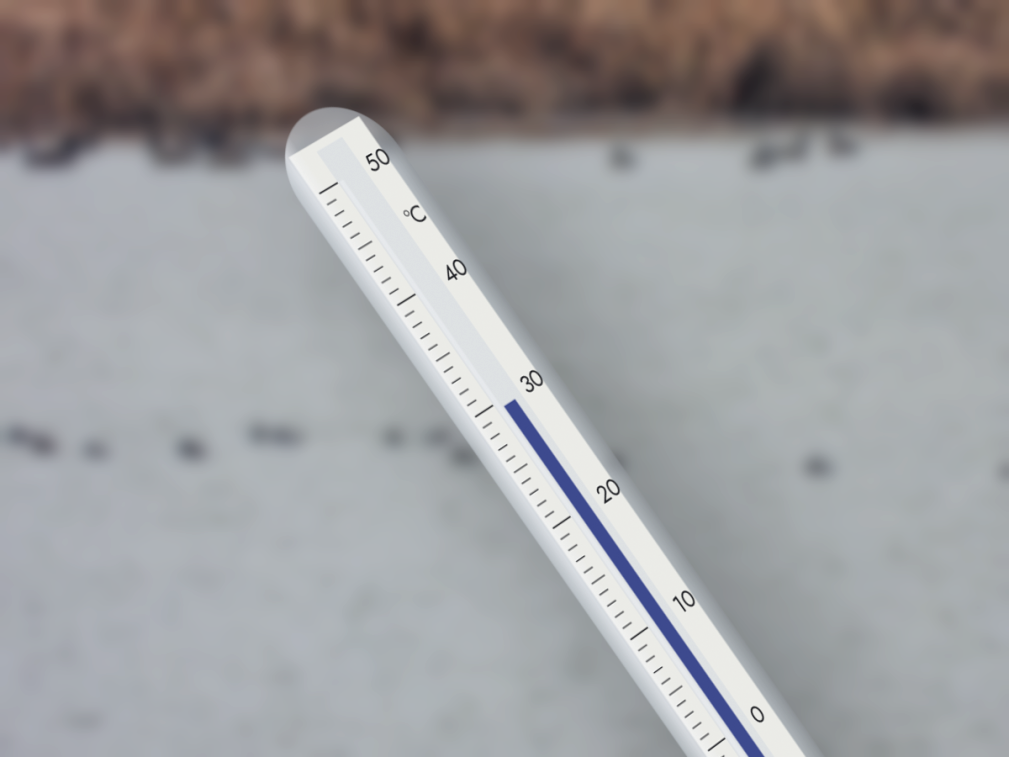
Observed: 29.5 °C
